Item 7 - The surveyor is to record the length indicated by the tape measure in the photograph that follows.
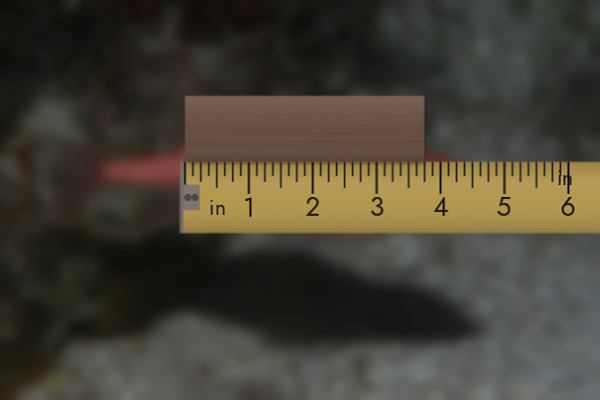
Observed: 3.75 in
